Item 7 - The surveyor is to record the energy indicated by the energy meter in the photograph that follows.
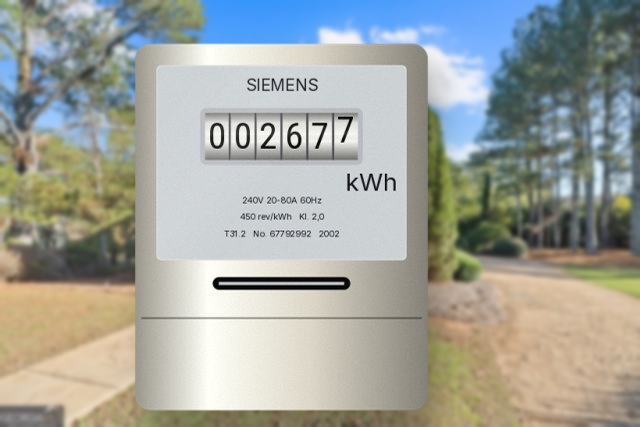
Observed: 2677 kWh
